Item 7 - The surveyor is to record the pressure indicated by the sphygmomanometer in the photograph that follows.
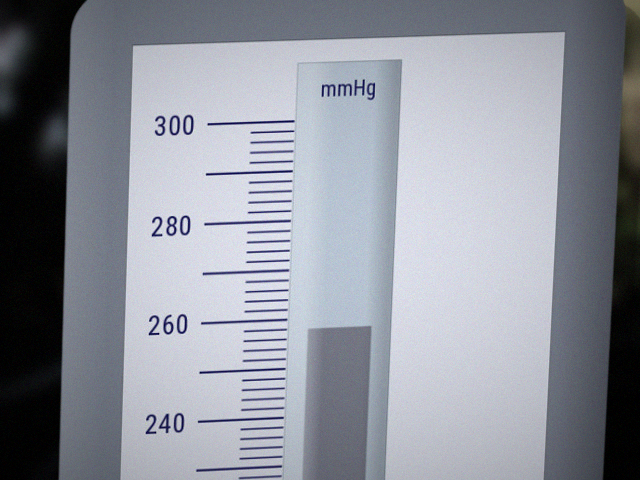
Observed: 258 mmHg
